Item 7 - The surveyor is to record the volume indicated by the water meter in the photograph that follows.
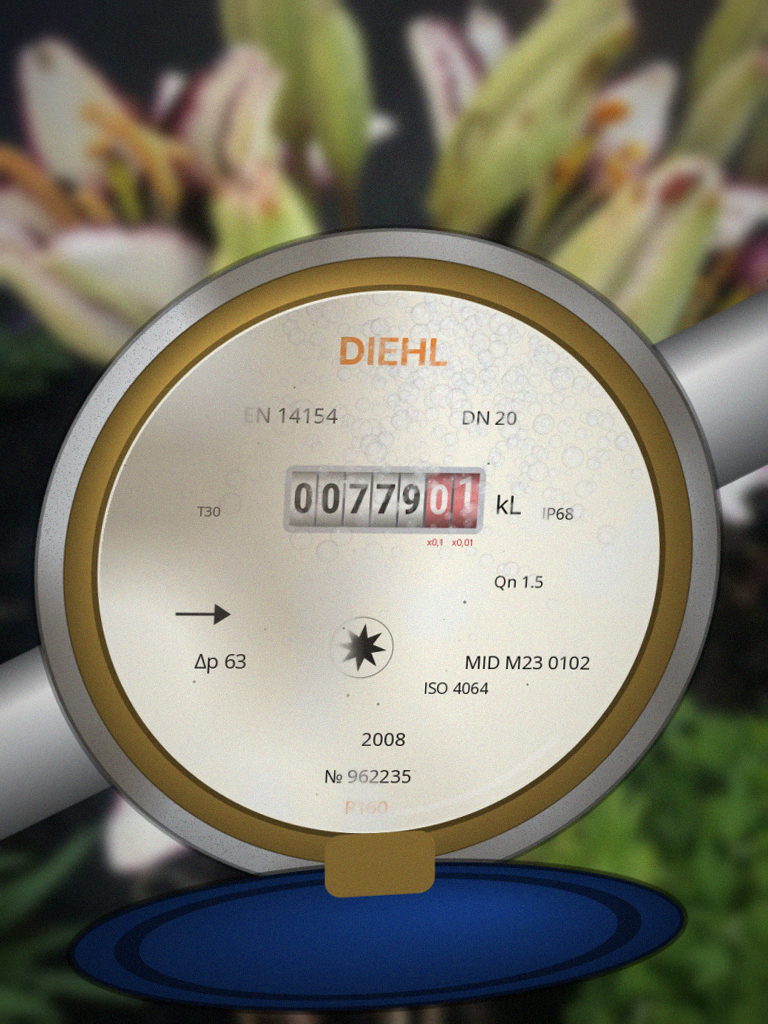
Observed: 779.01 kL
